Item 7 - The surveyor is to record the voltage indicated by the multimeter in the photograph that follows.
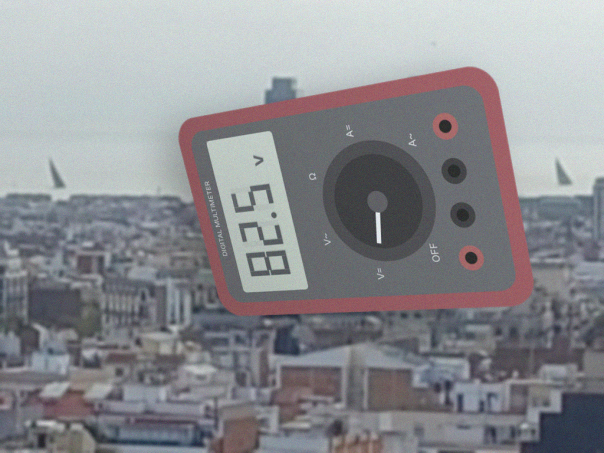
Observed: 82.5 V
